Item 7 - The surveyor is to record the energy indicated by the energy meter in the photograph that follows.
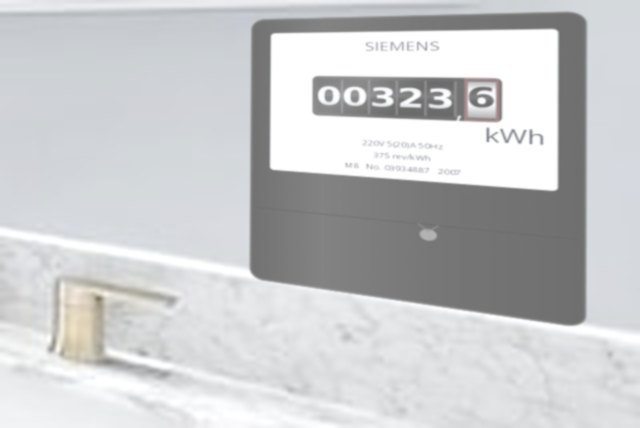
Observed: 323.6 kWh
